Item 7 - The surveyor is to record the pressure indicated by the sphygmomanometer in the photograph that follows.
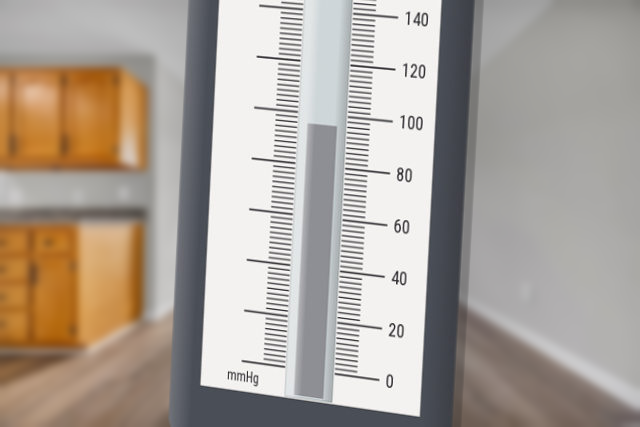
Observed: 96 mmHg
